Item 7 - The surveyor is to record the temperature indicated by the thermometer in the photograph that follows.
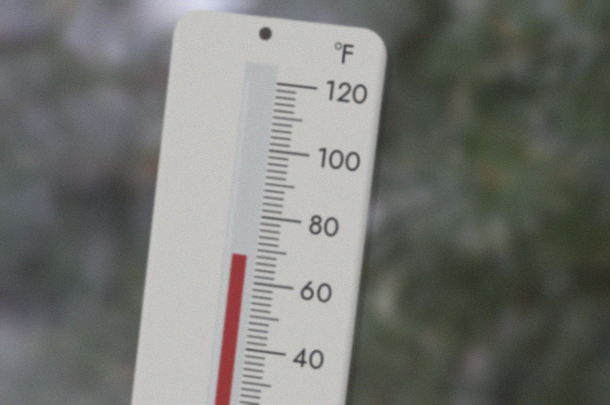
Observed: 68 °F
